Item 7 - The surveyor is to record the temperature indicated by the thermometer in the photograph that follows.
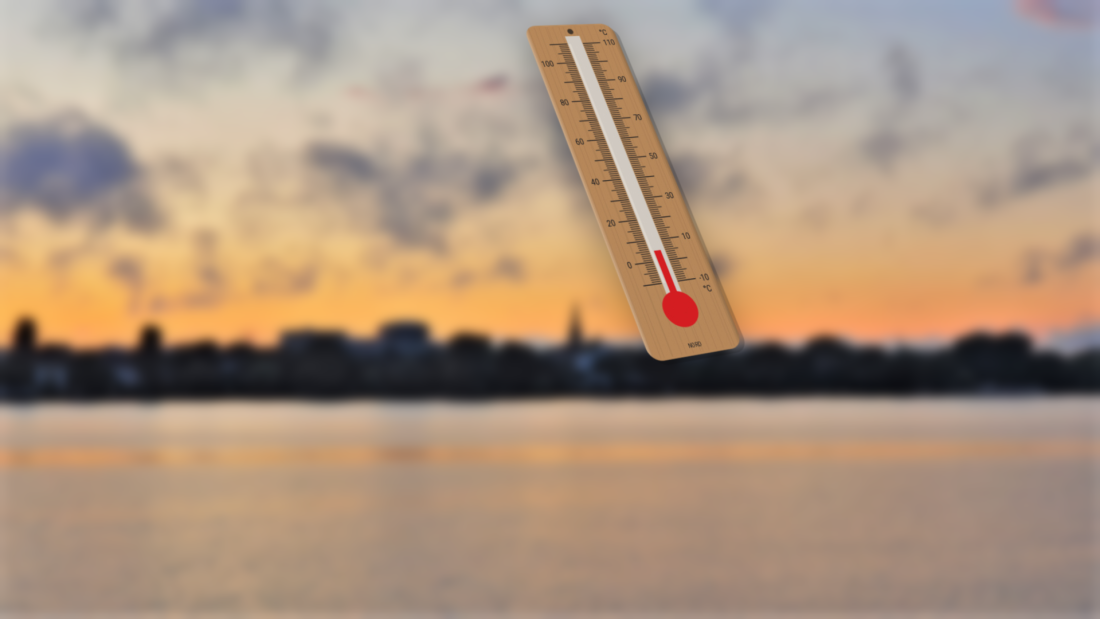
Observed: 5 °C
